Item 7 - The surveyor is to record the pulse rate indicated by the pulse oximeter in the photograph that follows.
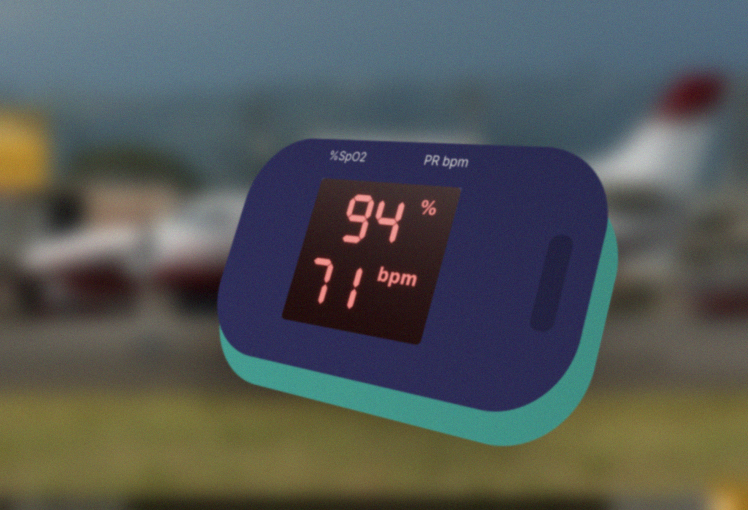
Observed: 71 bpm
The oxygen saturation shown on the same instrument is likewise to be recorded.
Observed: 94 %
